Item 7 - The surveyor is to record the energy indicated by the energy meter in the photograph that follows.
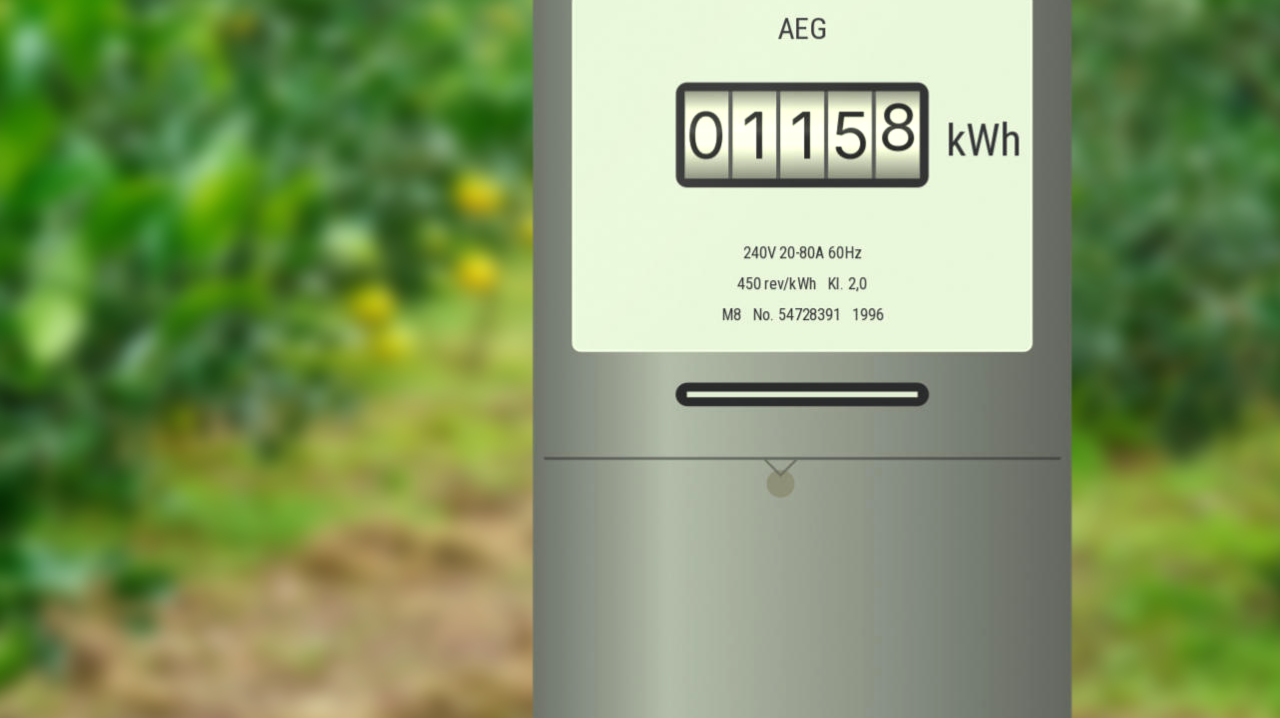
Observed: 1158 kWh
